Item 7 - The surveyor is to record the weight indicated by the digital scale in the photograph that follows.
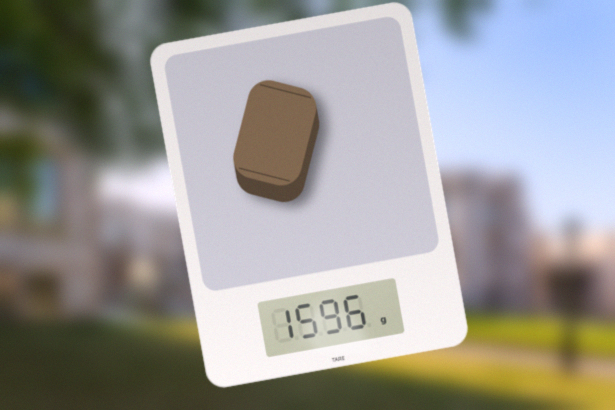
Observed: 1596 g
